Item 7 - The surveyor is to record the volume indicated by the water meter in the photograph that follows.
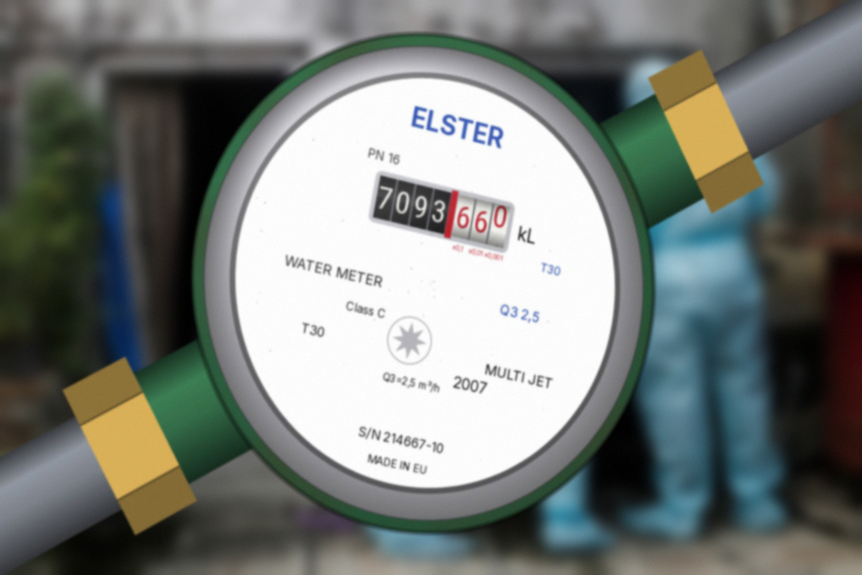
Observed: 7093.660 kL
